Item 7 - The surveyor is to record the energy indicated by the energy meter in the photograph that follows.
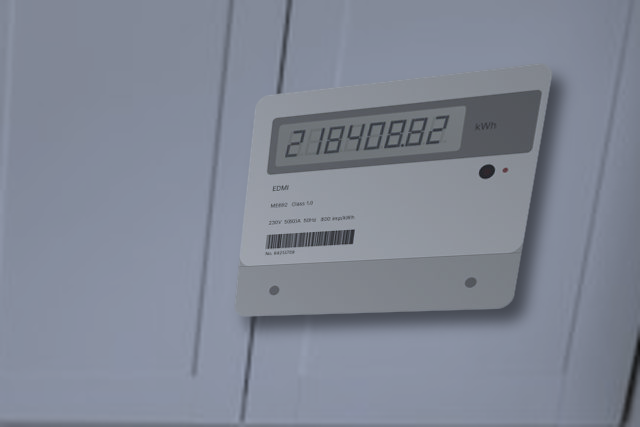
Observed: 218408.82 kWh
